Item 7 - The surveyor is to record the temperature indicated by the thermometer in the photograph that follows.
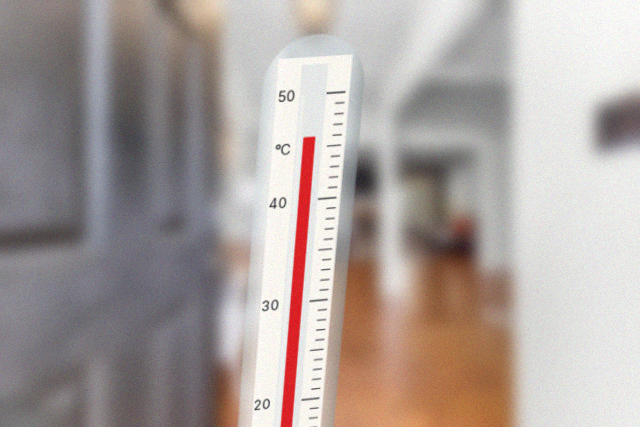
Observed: 46 °C
